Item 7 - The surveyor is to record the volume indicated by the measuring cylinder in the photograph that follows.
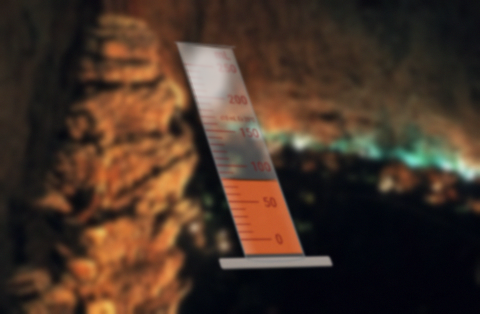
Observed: 80 mL
